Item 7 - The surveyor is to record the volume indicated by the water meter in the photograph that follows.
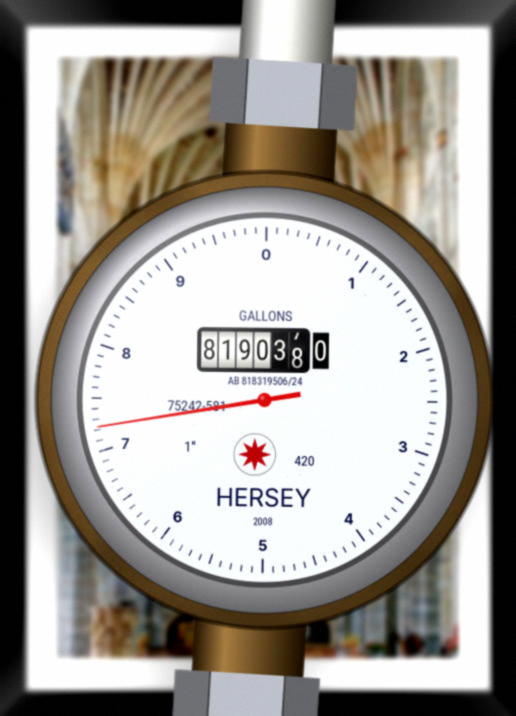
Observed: 8190377.2 gal
